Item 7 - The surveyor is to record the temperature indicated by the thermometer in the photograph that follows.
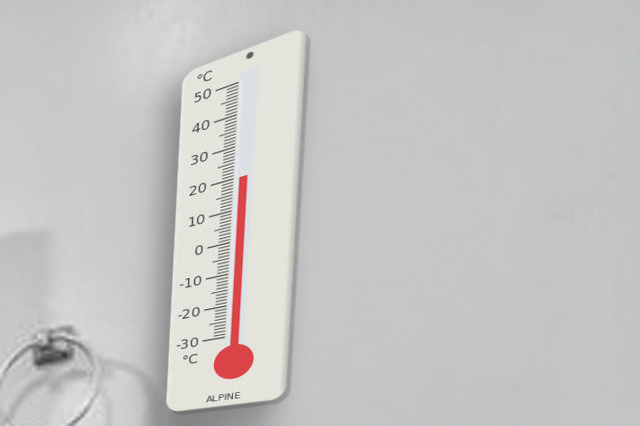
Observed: 20 °C
